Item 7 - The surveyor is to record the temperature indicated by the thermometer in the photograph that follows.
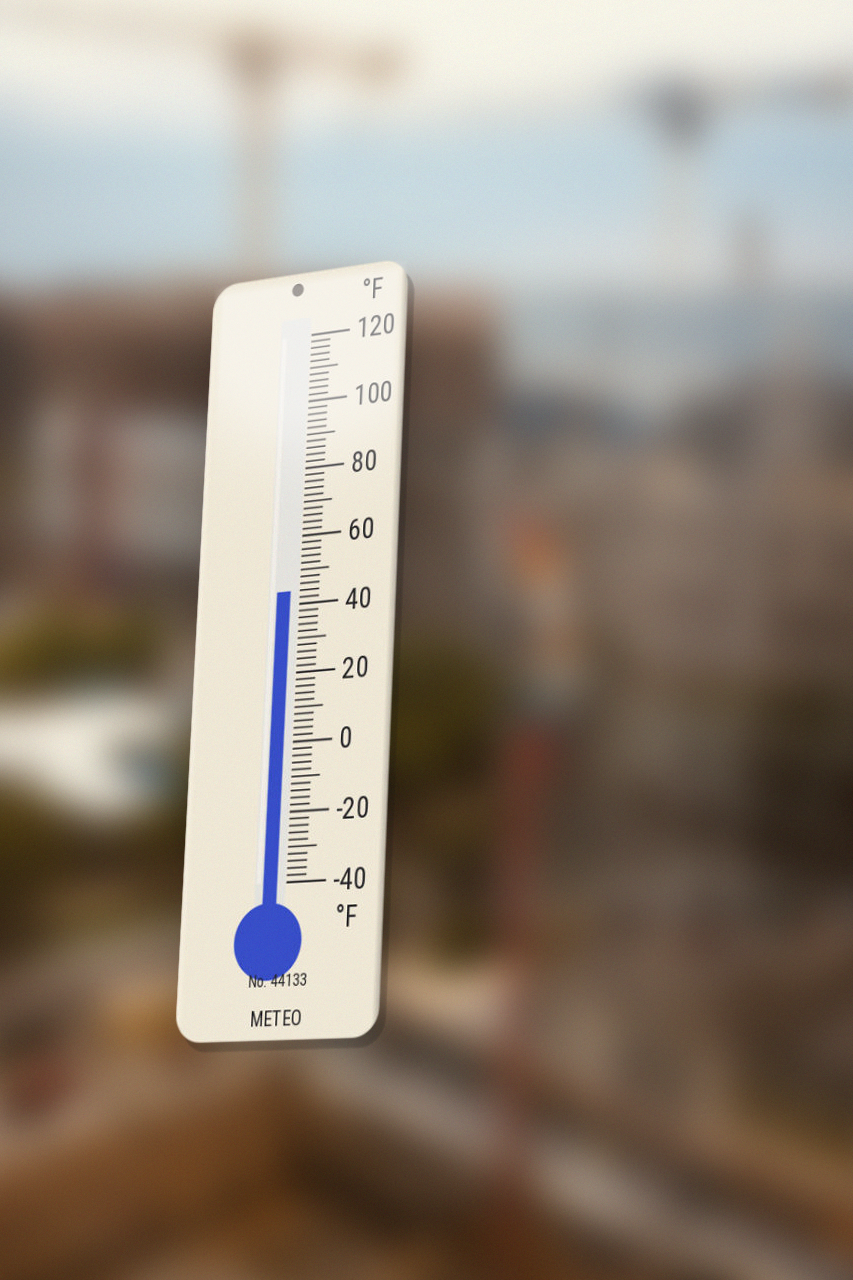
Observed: 44 °F
